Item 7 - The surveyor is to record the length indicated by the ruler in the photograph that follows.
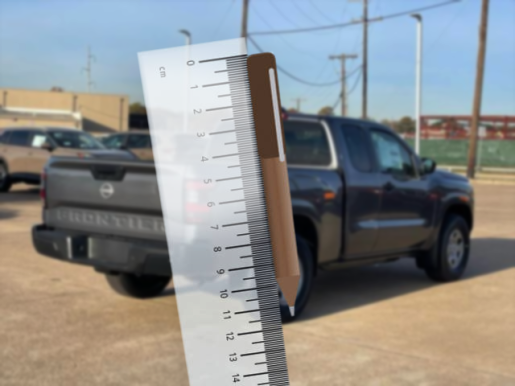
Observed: 11.5 cm
